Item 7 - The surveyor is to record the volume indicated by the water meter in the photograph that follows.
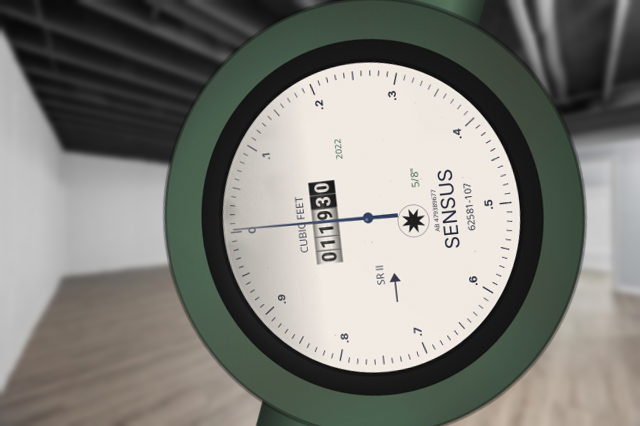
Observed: 11930.00 ft³
